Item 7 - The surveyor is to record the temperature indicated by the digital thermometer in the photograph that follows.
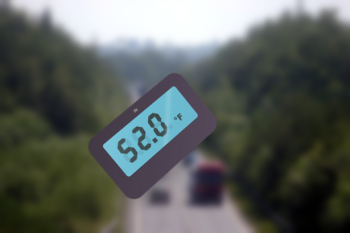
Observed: 52.0 °F
